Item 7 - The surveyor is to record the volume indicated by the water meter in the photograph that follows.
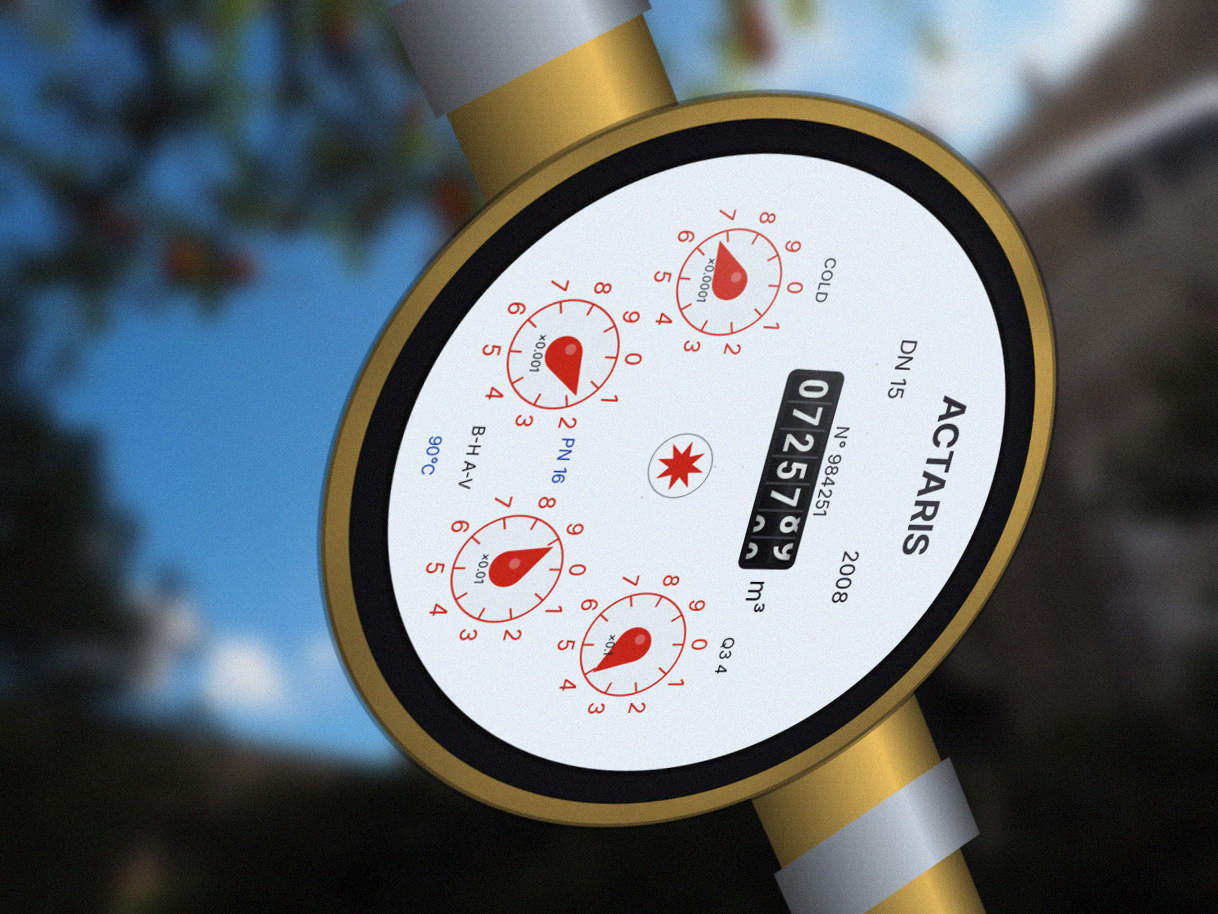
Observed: 725789.3916 m³
